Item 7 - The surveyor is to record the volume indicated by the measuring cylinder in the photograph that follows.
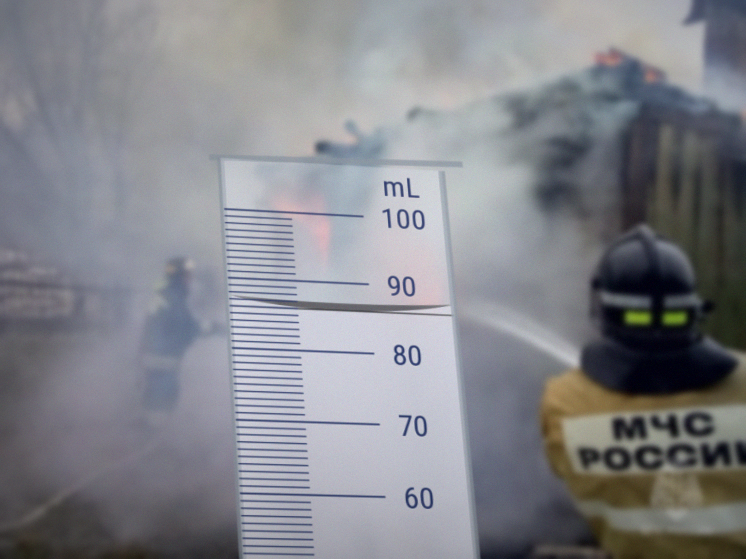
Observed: 86 mL
